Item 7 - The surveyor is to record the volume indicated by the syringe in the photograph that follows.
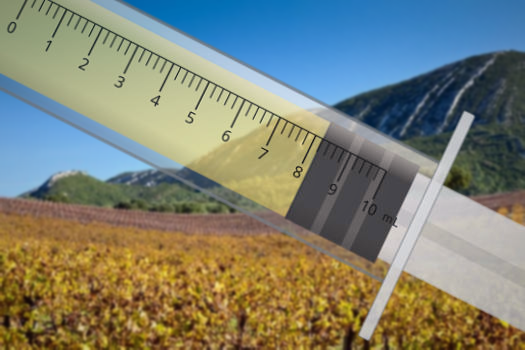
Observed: 8.2 mL
